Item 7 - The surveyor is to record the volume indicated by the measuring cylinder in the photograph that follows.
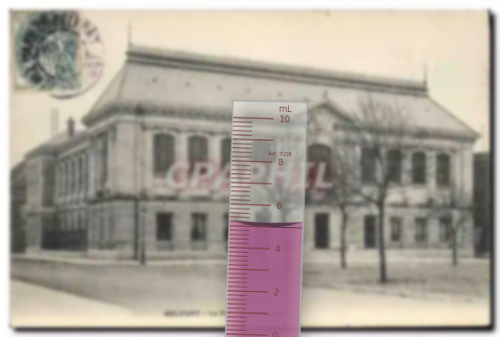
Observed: 5 mL
